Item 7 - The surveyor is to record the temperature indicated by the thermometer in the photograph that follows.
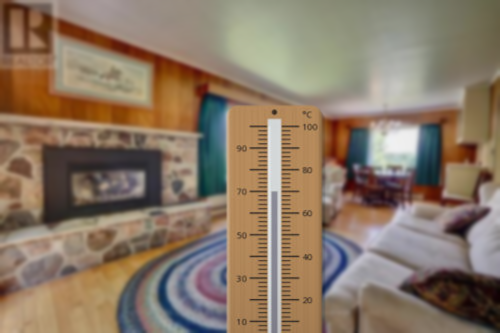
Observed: 70 °C
